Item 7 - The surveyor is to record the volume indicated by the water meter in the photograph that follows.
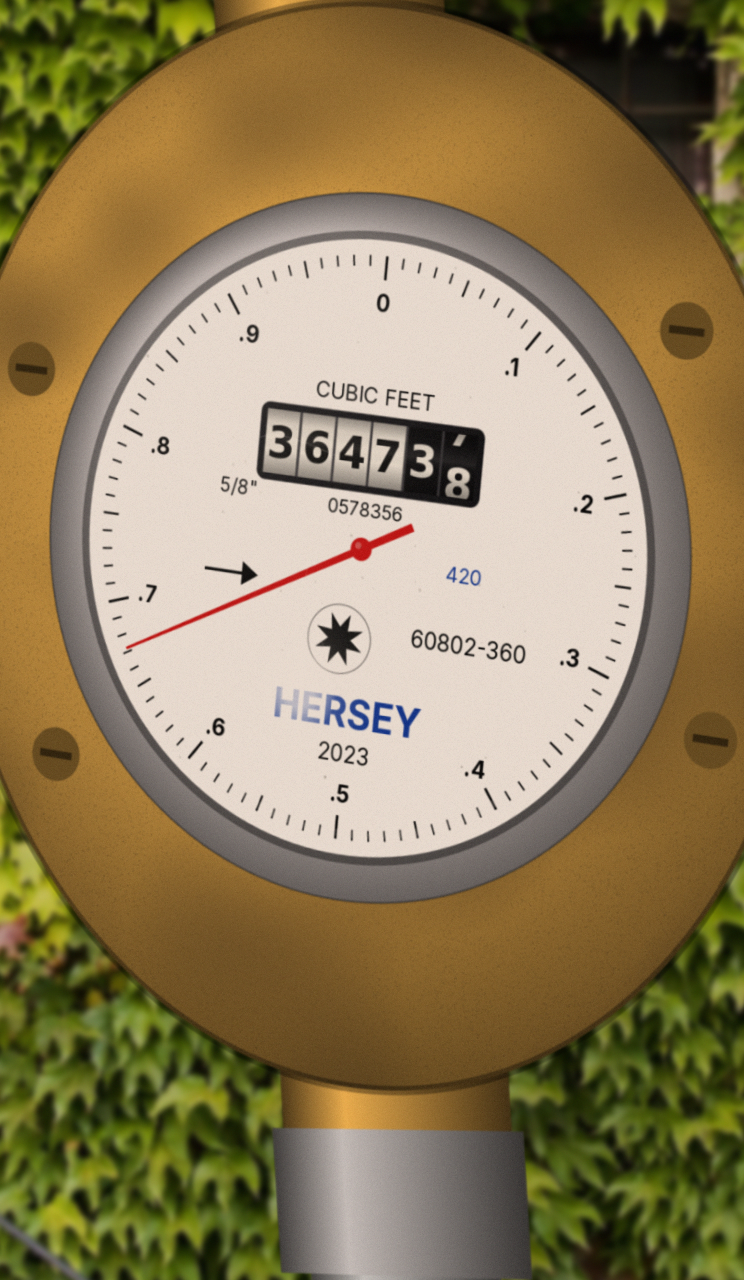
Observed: 364737.67 ft³
